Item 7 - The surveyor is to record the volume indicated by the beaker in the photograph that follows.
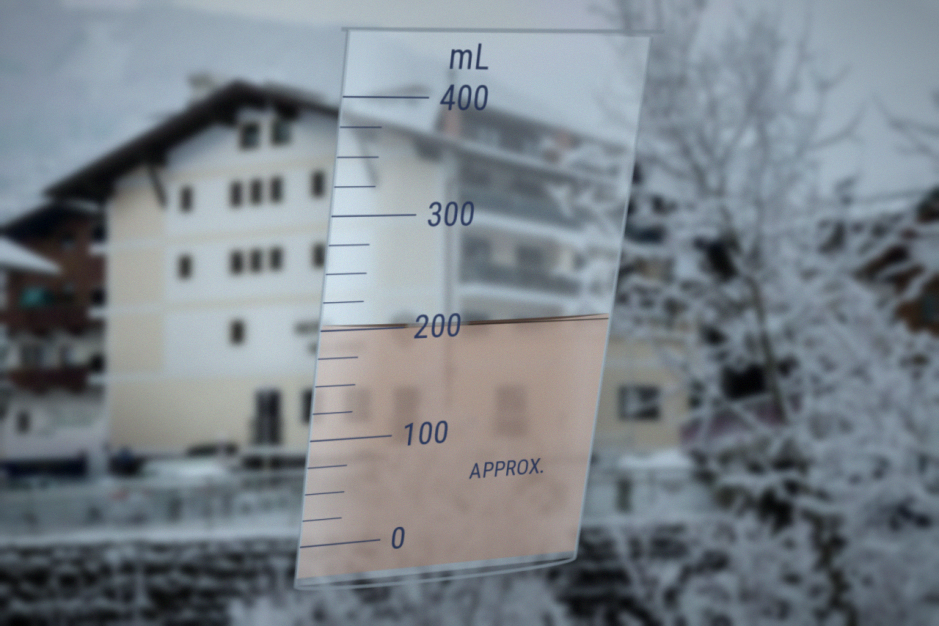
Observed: 200 mL
